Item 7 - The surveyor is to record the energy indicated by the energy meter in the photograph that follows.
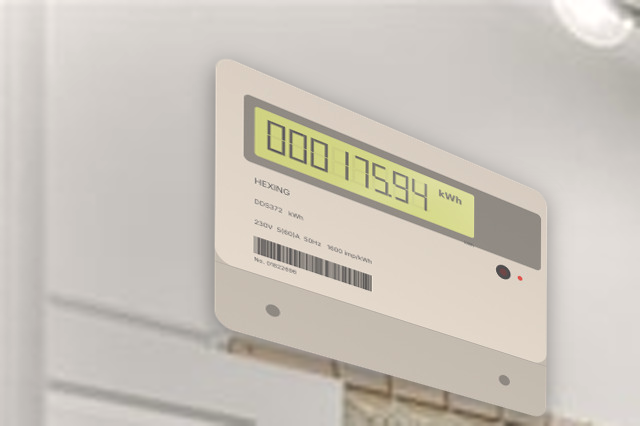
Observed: 175.94 kWh
